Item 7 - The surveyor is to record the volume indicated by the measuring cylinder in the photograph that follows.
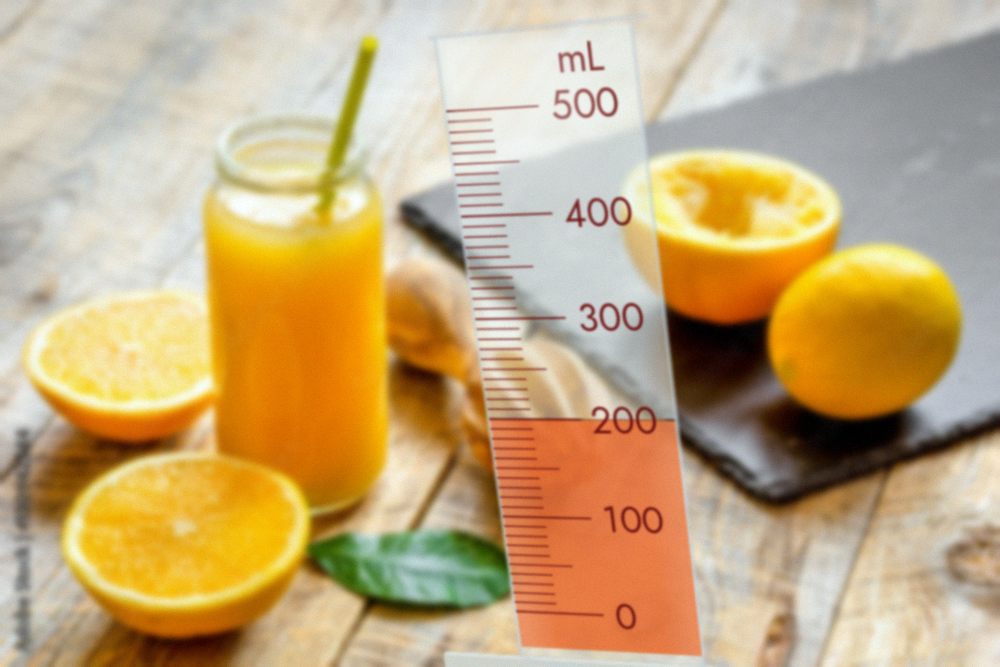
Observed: 200 mL
